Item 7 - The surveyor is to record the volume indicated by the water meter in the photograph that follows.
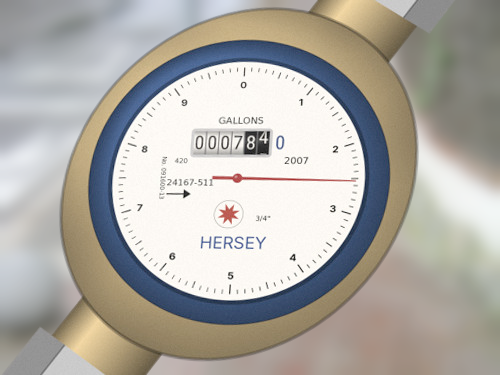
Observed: 7842.5 gal
